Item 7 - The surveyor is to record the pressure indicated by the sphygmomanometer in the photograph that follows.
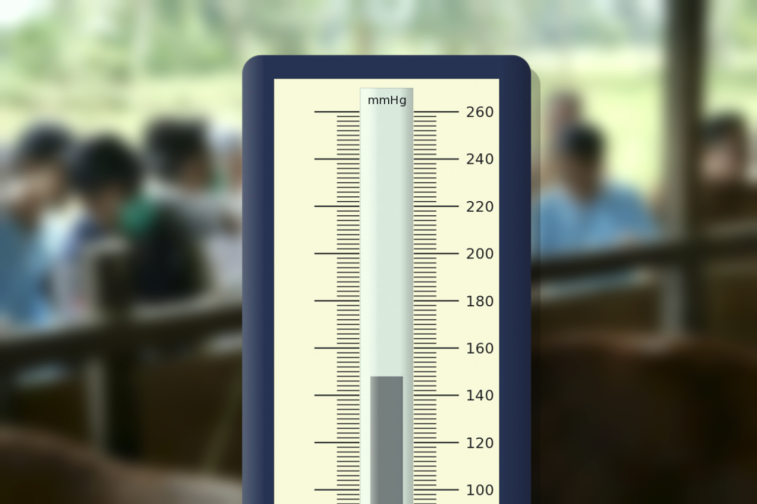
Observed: 148 mmHg
